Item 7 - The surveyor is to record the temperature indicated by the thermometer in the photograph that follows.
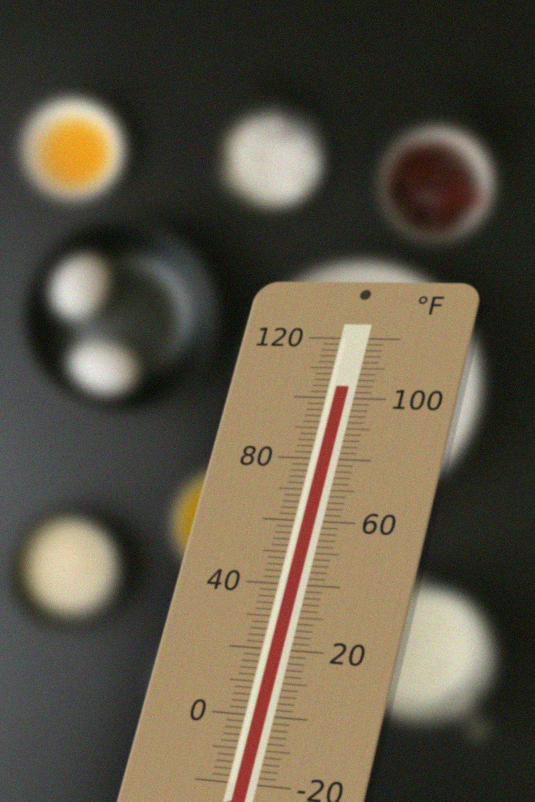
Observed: 104 °F
